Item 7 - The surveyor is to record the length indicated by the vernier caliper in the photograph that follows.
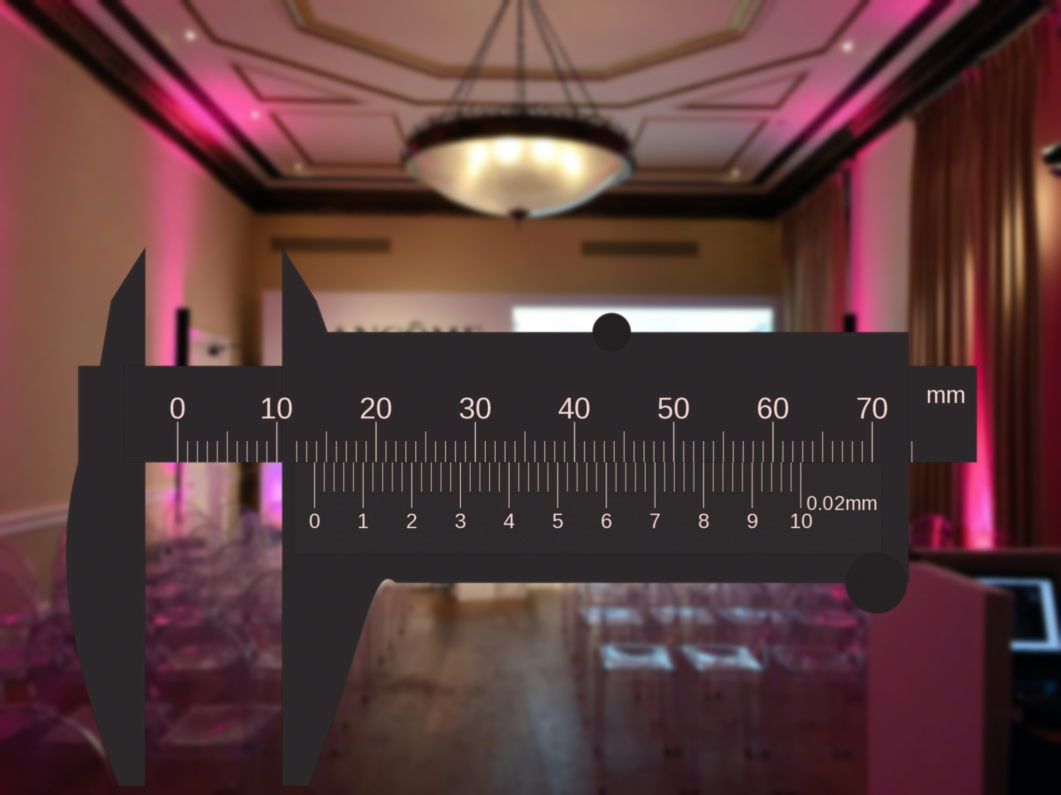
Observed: 13.8 mm
